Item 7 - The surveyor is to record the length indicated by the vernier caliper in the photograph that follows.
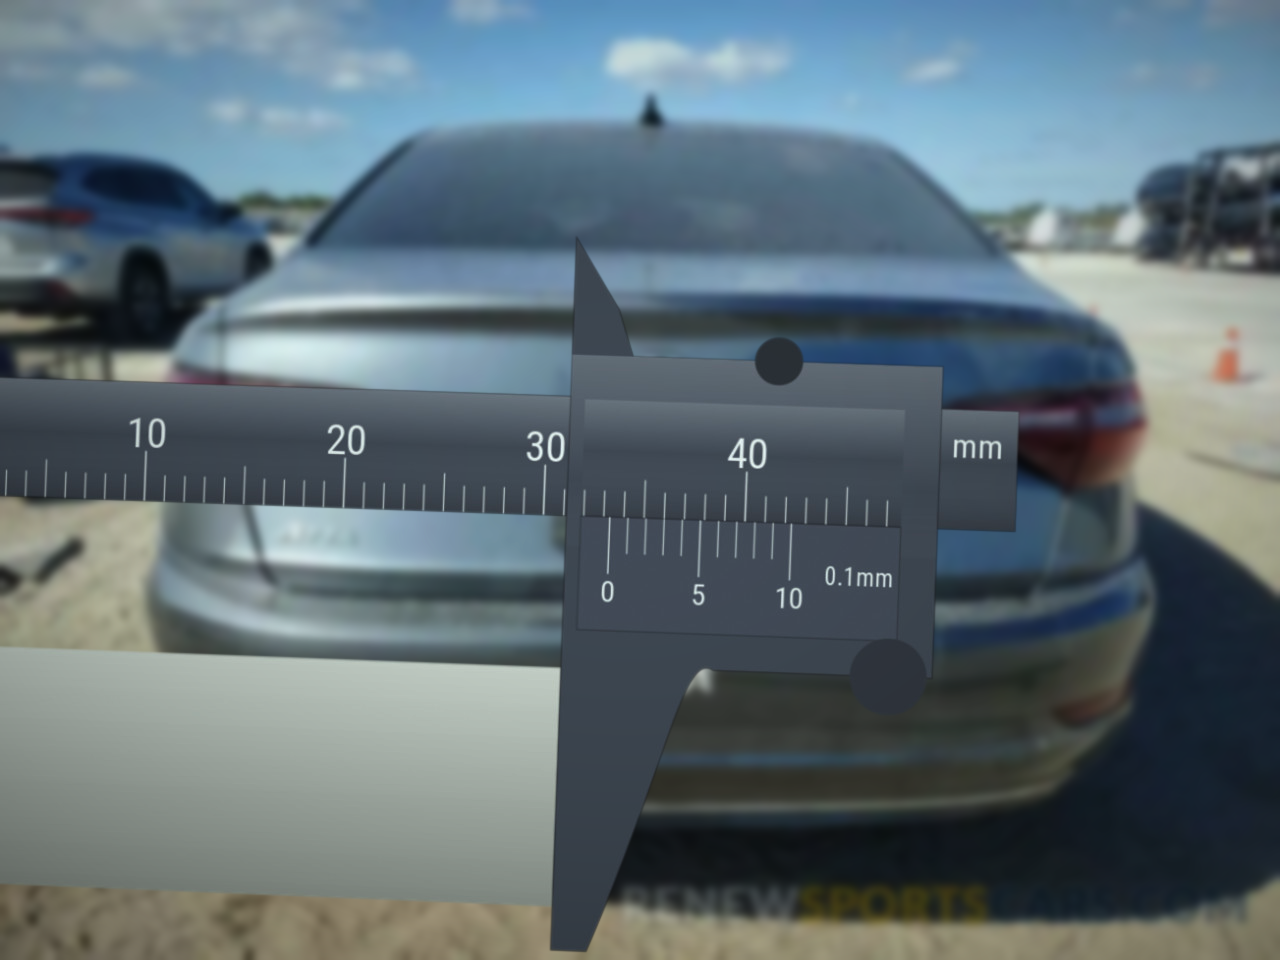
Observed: 33.3 mm
